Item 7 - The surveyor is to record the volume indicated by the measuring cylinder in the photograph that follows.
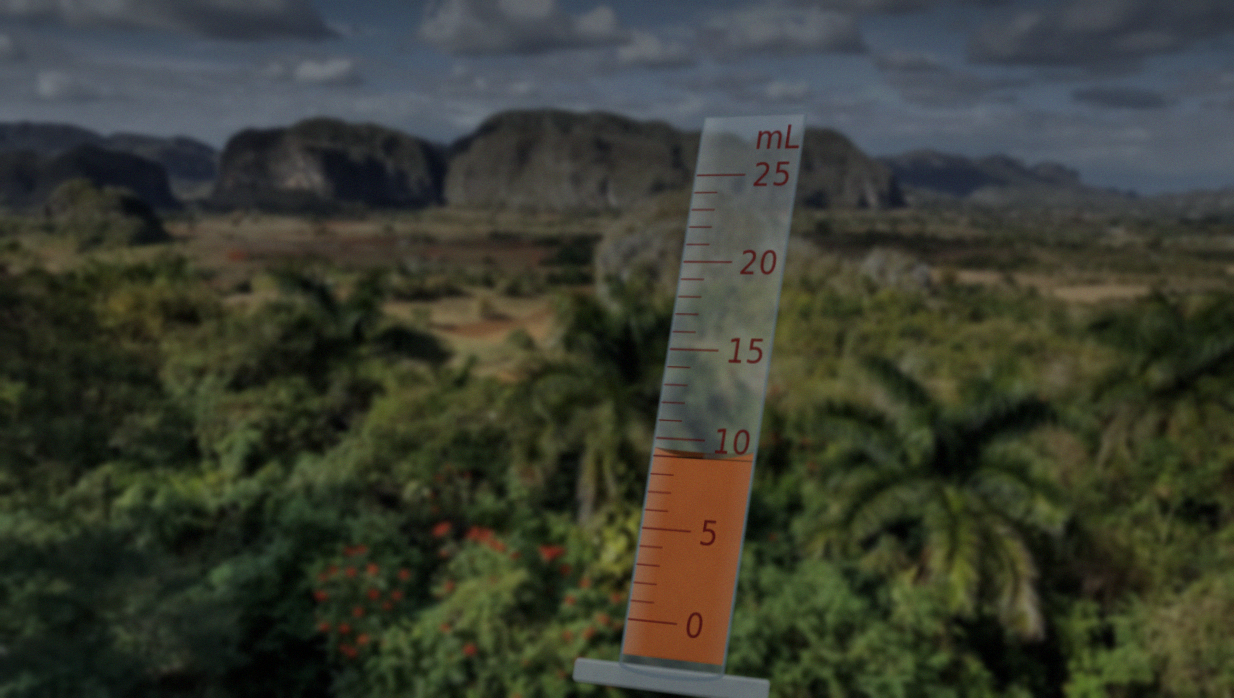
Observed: 9 mL
